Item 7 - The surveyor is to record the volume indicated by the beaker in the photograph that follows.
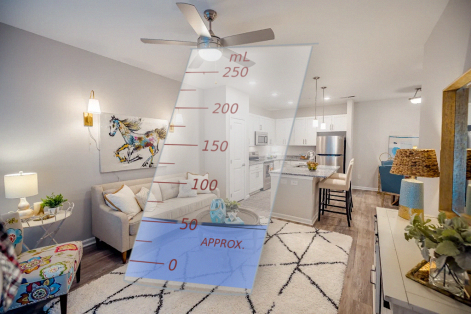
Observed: 50 mL
